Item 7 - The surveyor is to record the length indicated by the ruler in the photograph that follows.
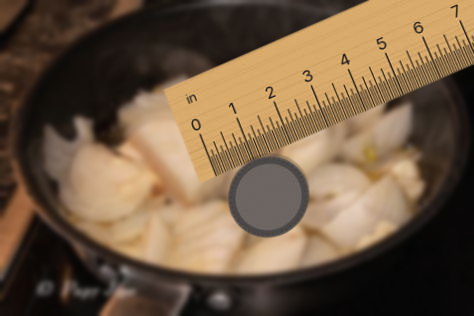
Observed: 2 in
